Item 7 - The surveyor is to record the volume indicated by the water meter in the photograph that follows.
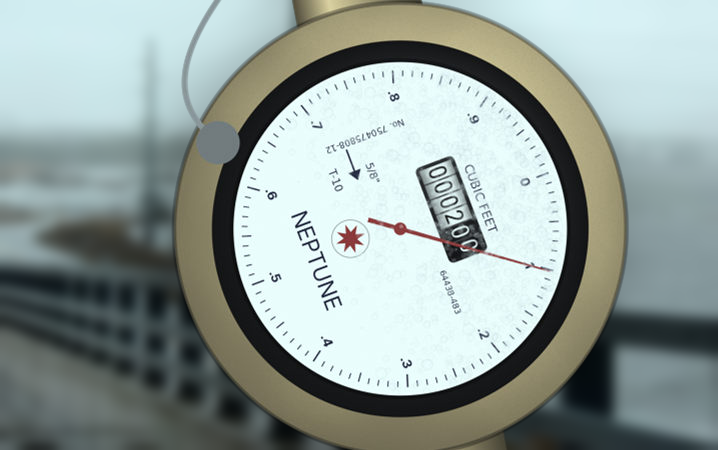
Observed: 200.10 ft³
